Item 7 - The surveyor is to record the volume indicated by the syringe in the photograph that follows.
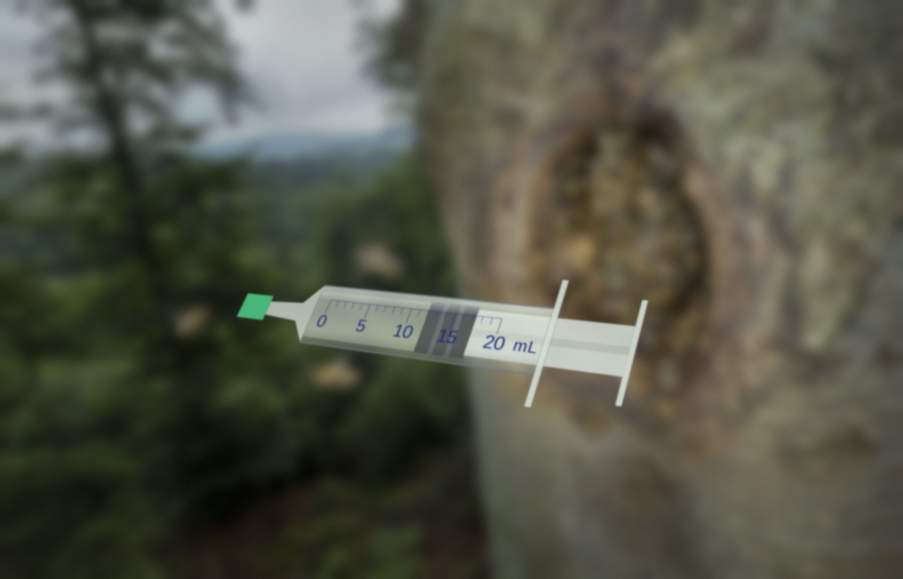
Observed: 12 mL
